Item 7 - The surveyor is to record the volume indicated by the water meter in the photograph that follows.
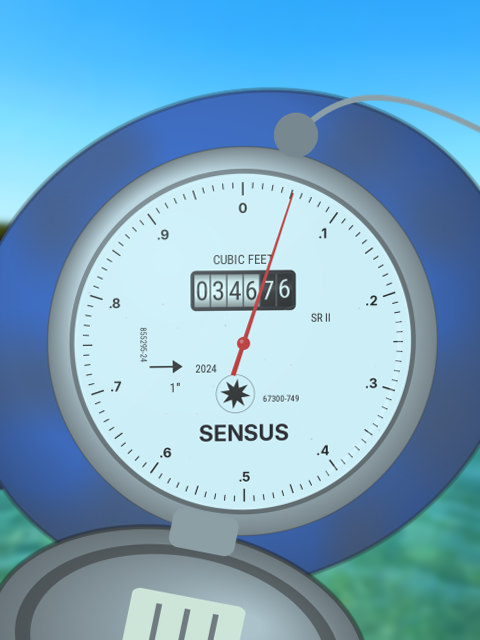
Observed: 34676.05 ft³
